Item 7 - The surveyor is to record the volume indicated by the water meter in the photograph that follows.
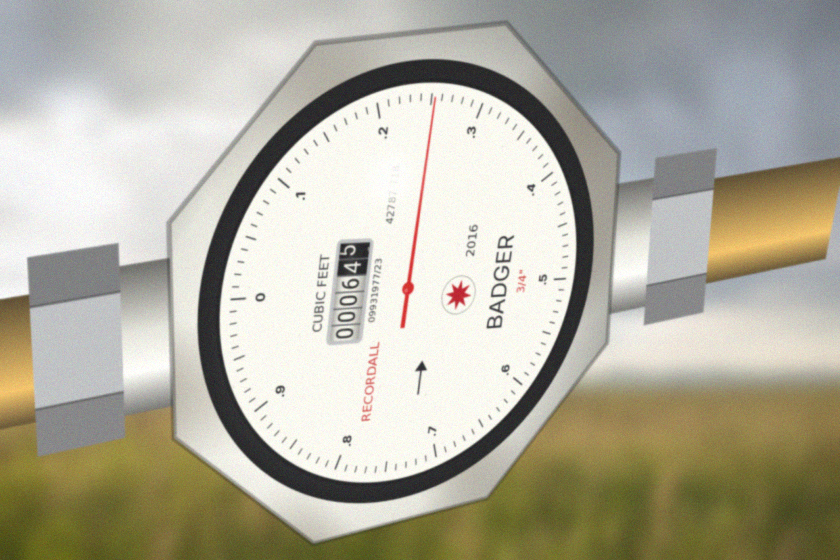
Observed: 645.25 ft³
